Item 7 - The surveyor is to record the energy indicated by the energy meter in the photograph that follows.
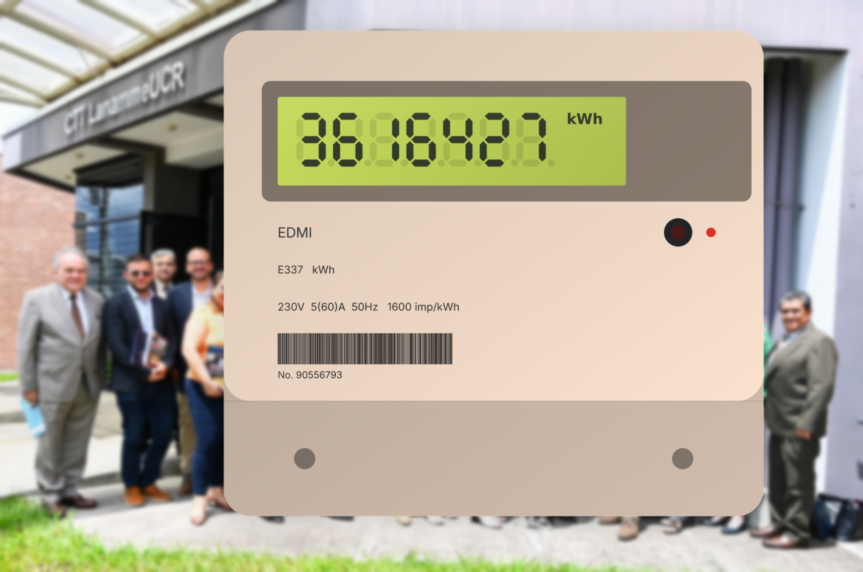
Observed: 3616427 kWh
